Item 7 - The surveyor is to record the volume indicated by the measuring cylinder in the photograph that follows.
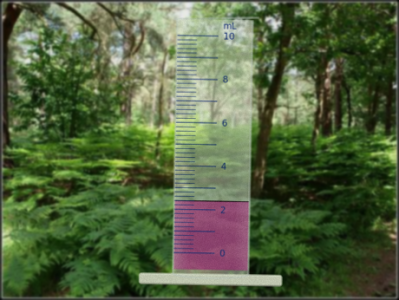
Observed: 2.4 mL
